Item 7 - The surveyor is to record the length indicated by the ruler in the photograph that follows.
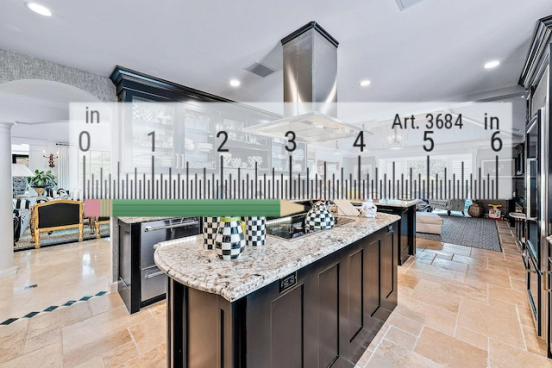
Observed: 3.3125 in
